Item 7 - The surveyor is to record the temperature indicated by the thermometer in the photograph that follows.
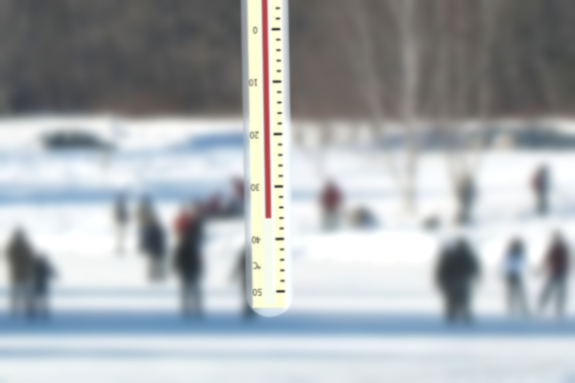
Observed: 36 °C
